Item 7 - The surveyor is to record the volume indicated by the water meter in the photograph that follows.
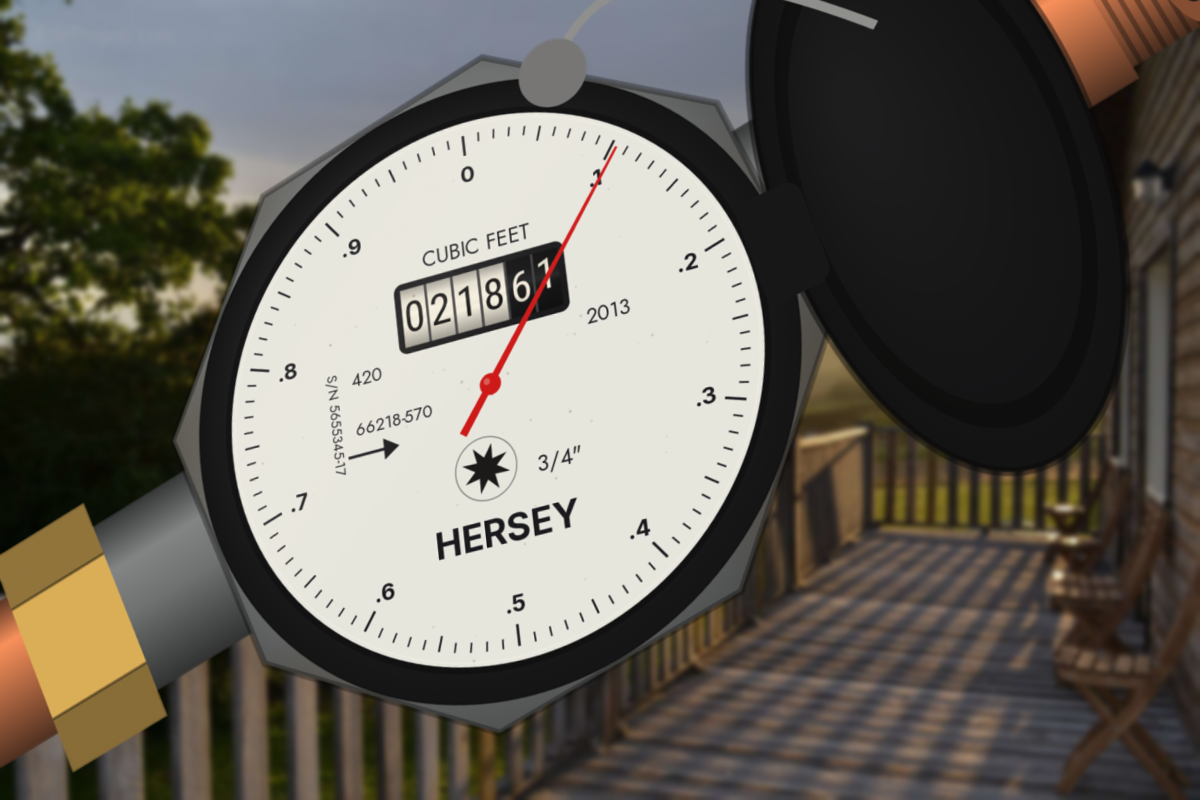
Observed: 21861.10 ft³
